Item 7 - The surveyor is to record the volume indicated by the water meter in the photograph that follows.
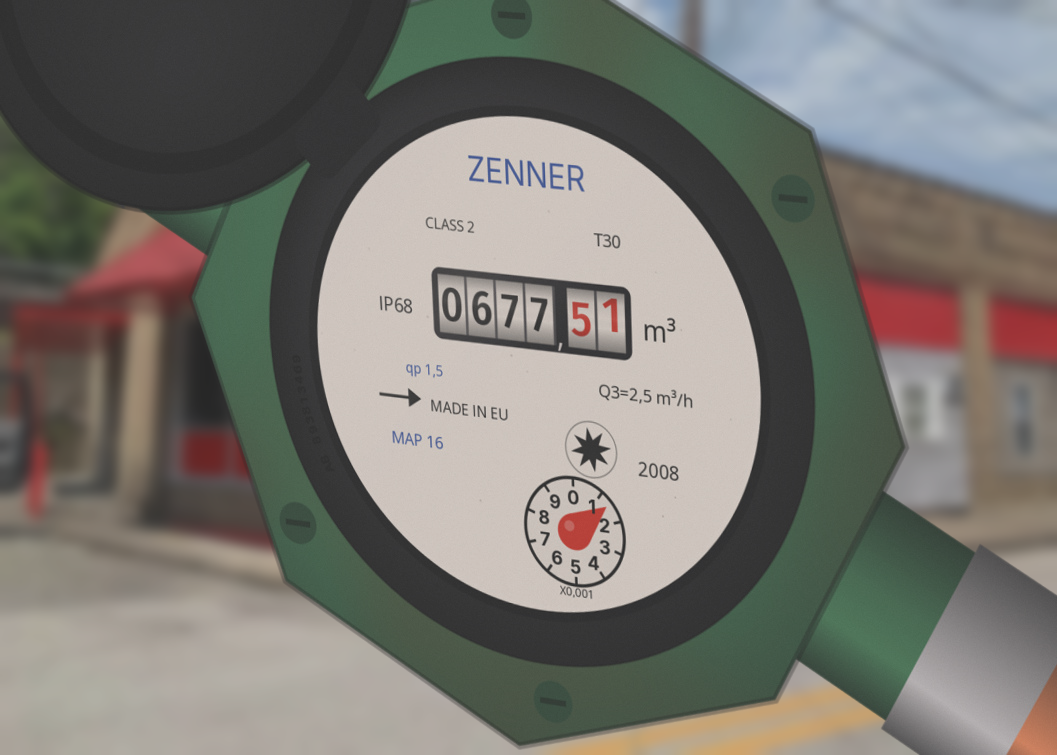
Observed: 677.511 m³
